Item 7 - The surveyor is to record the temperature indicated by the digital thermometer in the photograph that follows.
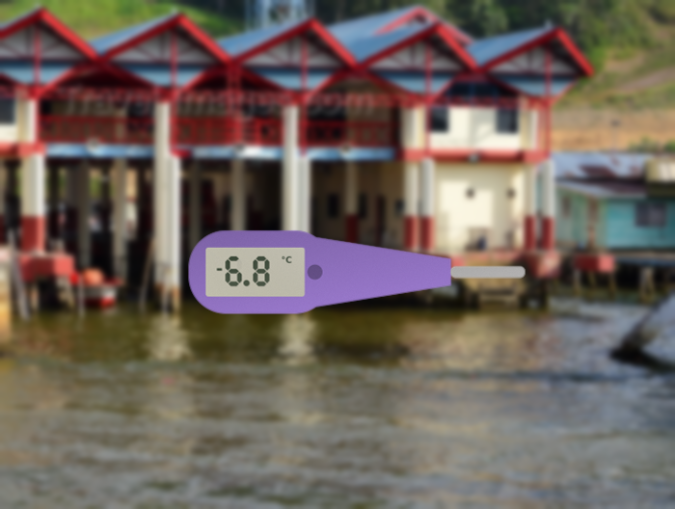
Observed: -6.8 °C
